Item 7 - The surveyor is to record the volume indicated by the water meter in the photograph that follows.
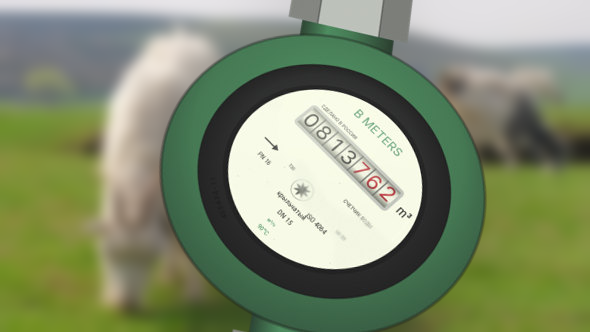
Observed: 813.762 m³
